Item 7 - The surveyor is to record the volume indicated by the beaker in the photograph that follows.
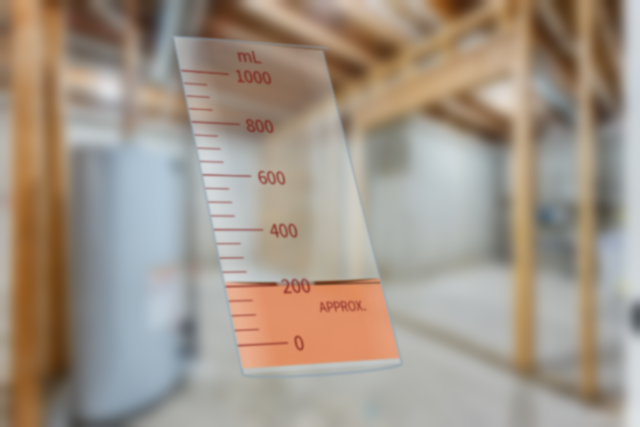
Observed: 200 mL
